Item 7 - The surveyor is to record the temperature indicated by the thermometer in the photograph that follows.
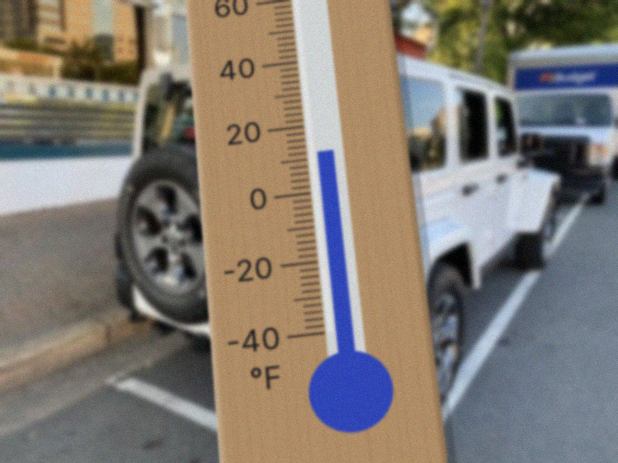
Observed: 12 °F
